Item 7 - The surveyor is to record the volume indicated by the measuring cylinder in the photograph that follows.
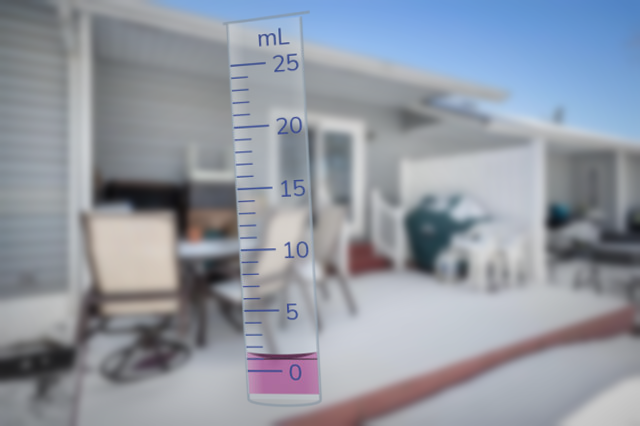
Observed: 1 mL
